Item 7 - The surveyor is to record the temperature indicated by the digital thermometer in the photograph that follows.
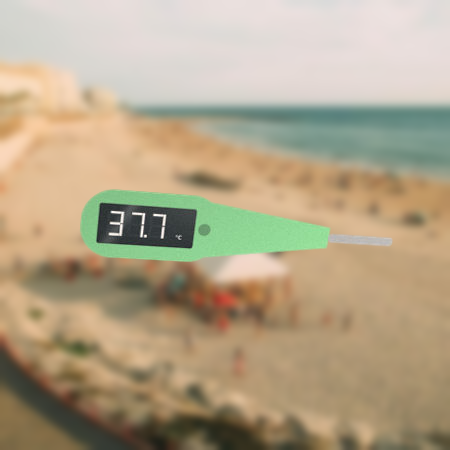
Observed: 37.7 °C
